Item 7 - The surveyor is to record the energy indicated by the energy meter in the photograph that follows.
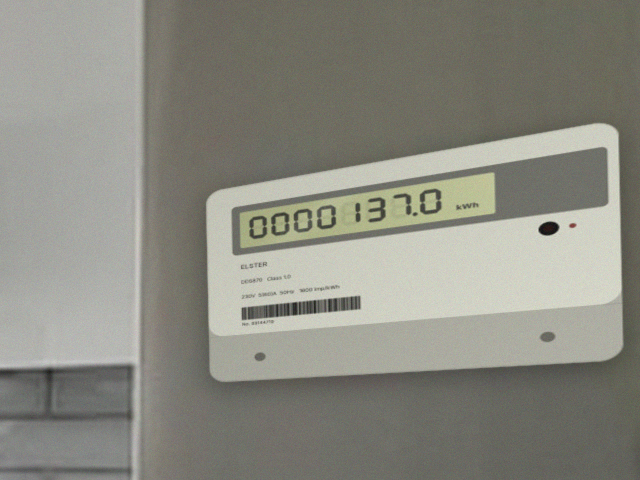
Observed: 137.0 kWh
